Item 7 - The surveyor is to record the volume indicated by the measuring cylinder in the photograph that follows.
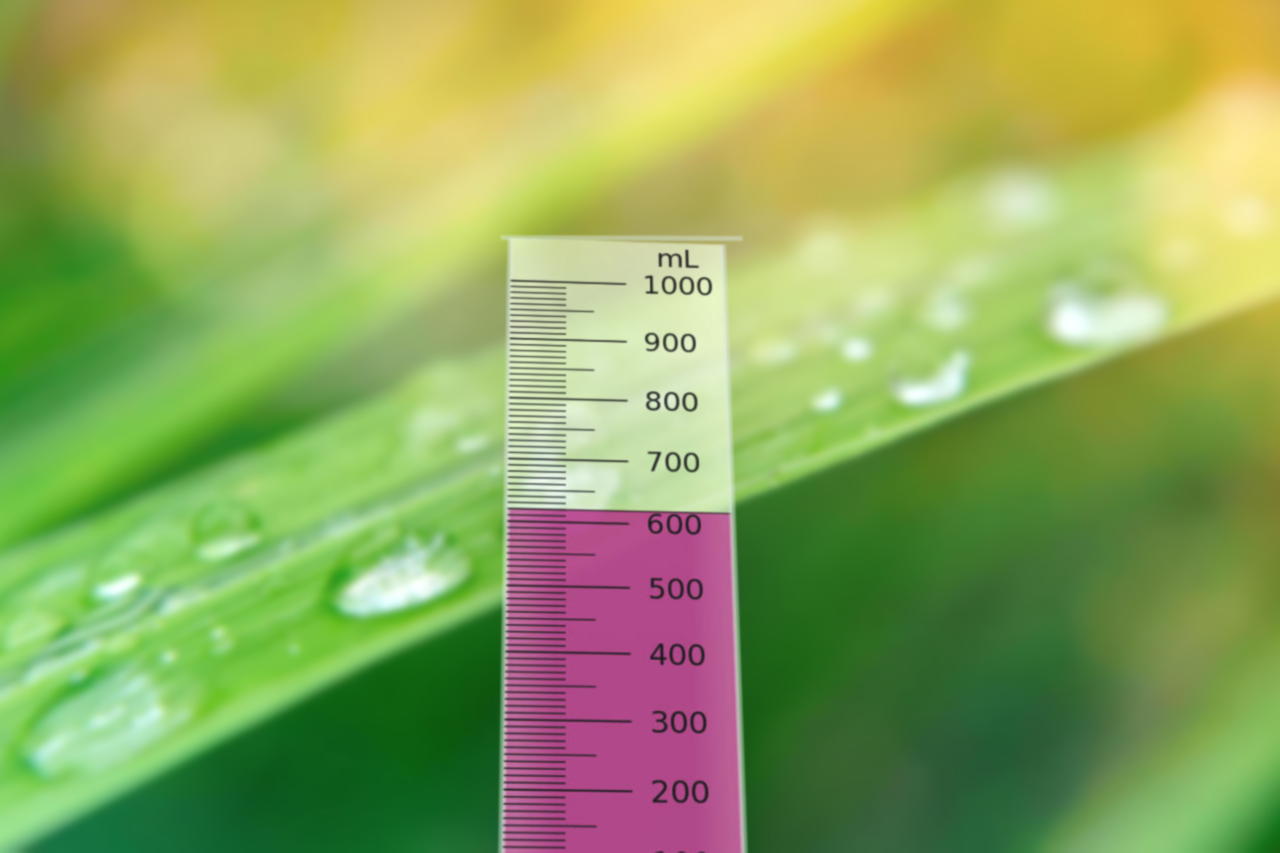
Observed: 620 mL
